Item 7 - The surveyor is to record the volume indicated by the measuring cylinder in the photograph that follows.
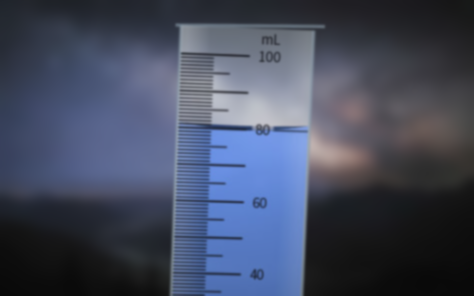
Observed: 80 mL
